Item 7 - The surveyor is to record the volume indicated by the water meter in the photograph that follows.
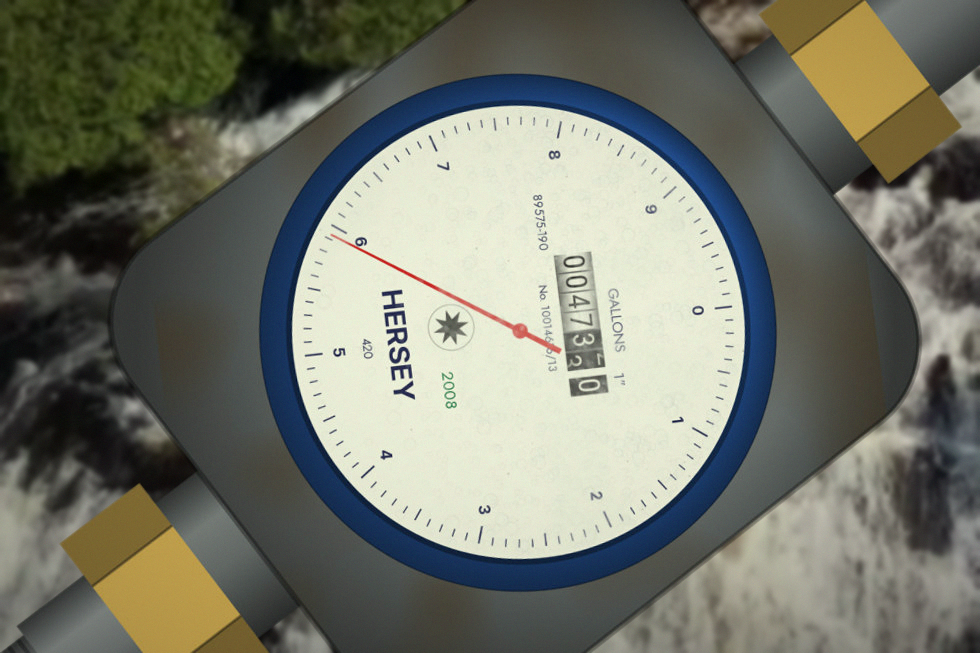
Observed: 47325.9 gal
